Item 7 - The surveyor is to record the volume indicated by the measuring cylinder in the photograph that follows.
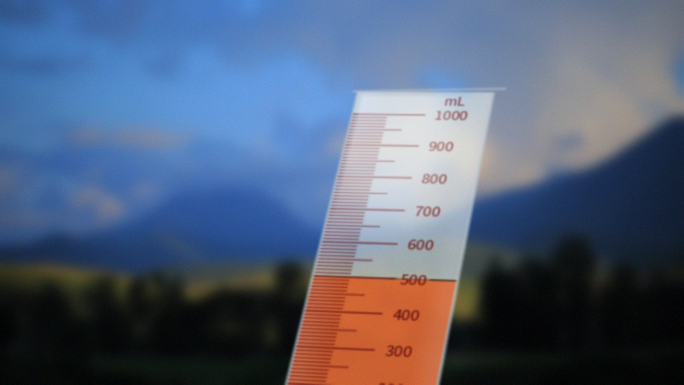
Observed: 500 mL
